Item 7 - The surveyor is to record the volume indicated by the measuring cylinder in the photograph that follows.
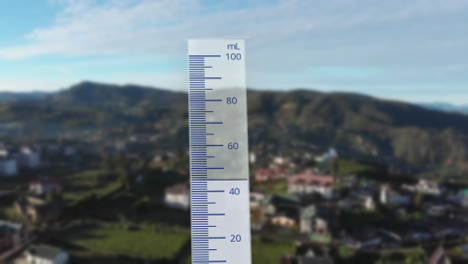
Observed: 45 mL
